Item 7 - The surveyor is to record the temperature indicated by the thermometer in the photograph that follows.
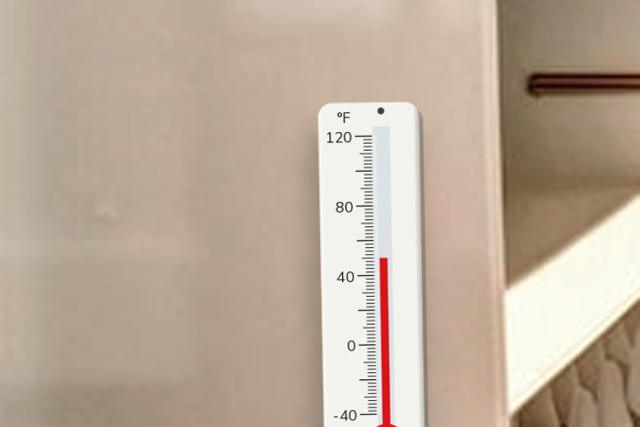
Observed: 50 °F
